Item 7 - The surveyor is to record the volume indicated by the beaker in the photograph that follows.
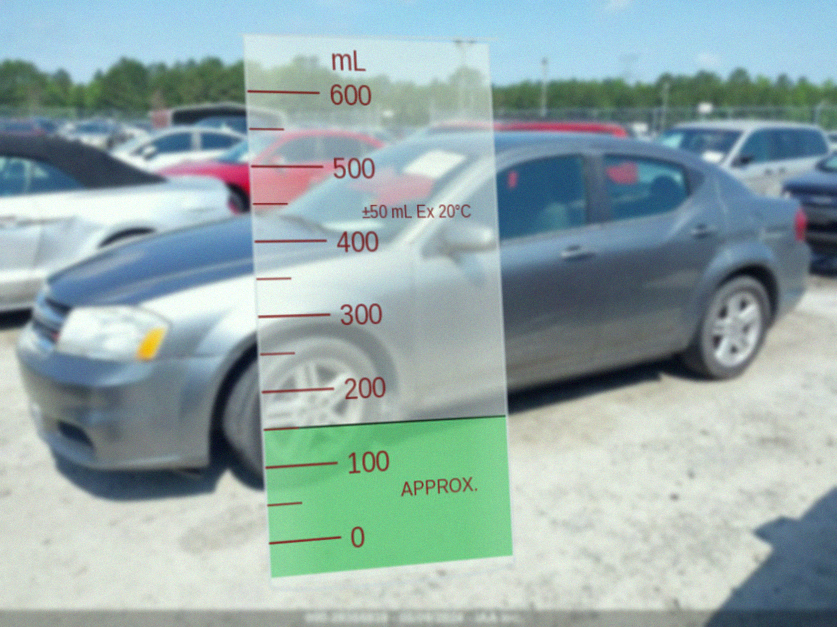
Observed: 150 mL
